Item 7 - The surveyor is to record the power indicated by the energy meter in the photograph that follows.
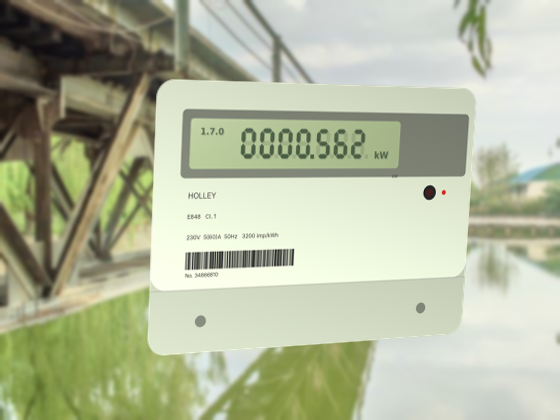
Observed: 0.562 kW
